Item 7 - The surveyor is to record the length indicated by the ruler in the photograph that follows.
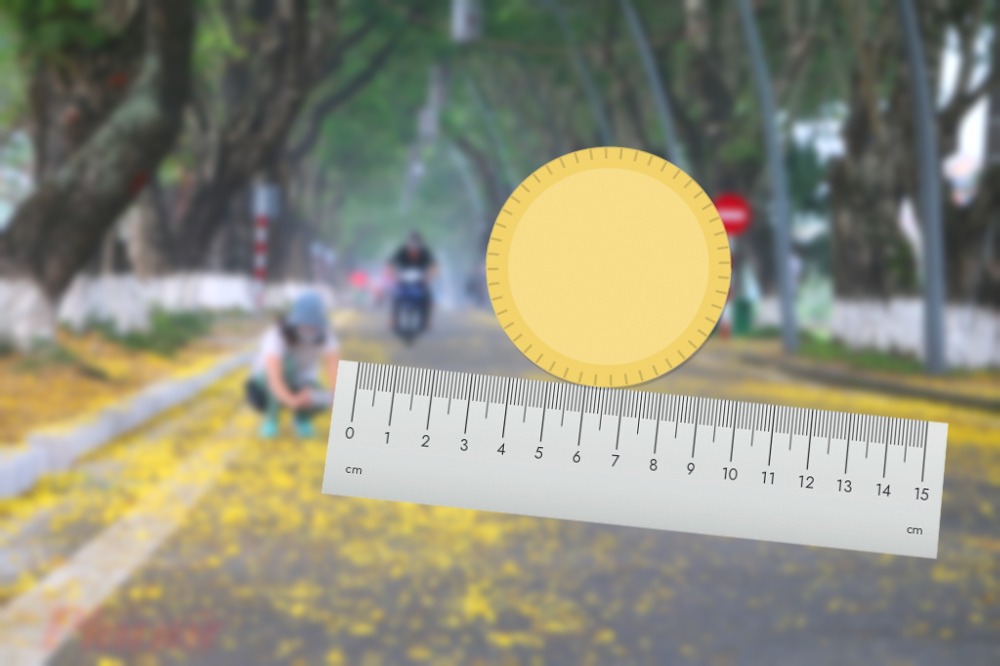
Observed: 6.5 cm
